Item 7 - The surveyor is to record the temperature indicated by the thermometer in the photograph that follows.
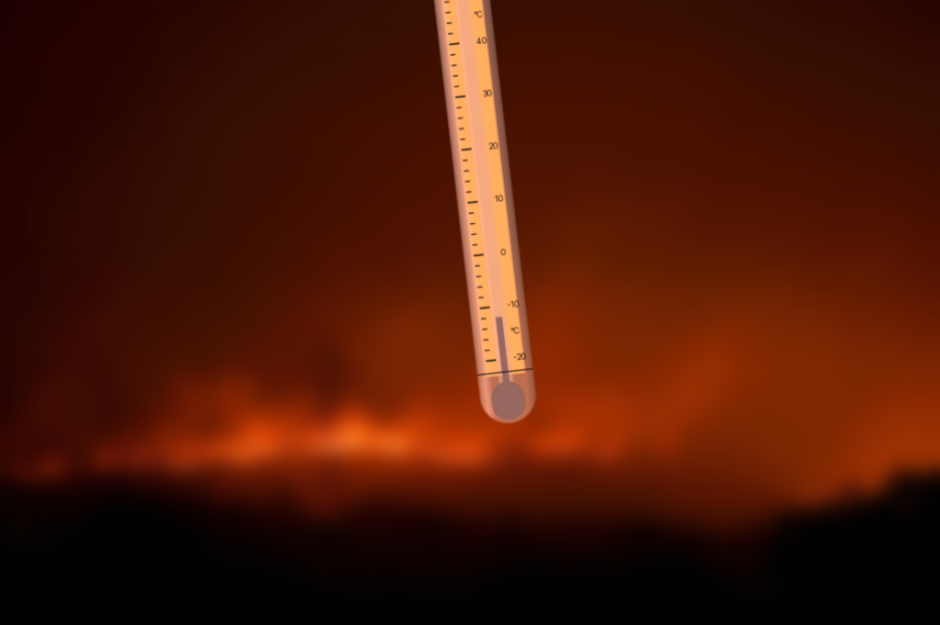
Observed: -12 °C
